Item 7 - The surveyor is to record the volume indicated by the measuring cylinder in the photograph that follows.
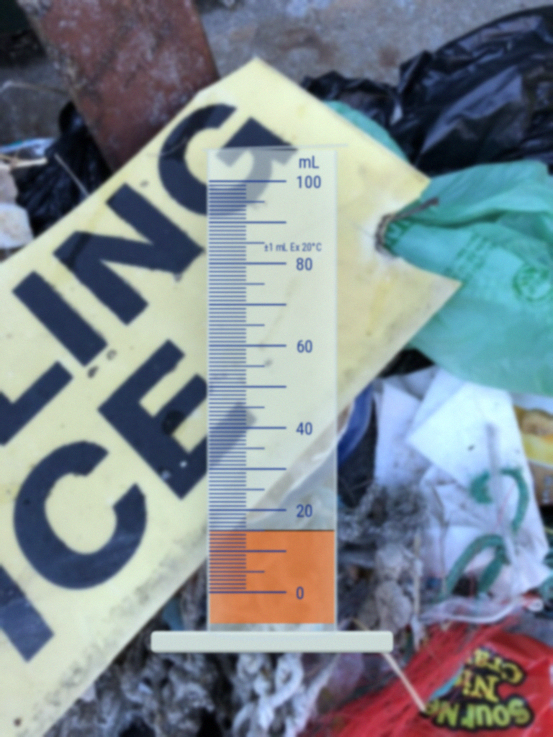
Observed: 15 mL
